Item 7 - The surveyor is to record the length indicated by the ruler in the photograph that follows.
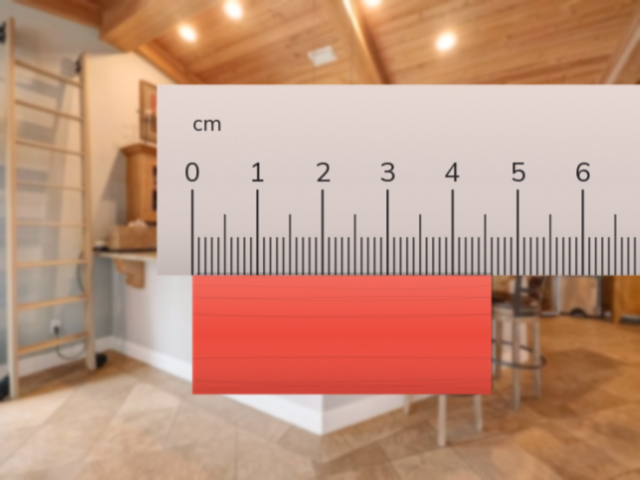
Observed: 4.6 cm
